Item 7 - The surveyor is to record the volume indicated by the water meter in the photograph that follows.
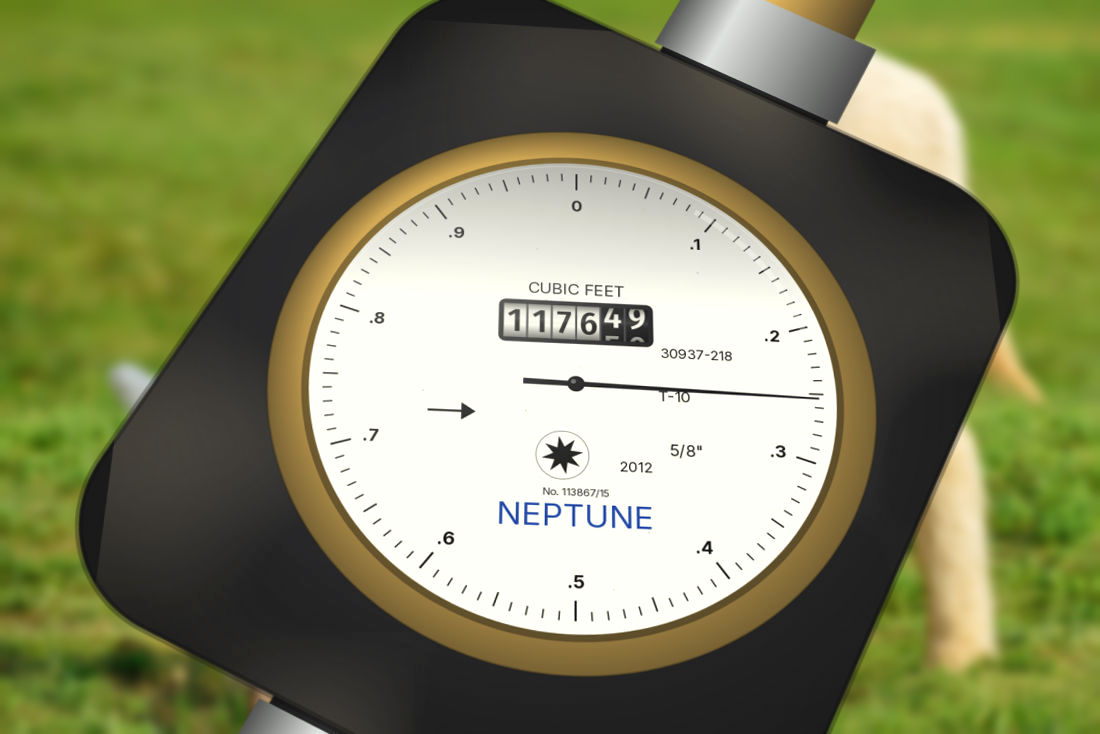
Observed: 117649.25 ft³
